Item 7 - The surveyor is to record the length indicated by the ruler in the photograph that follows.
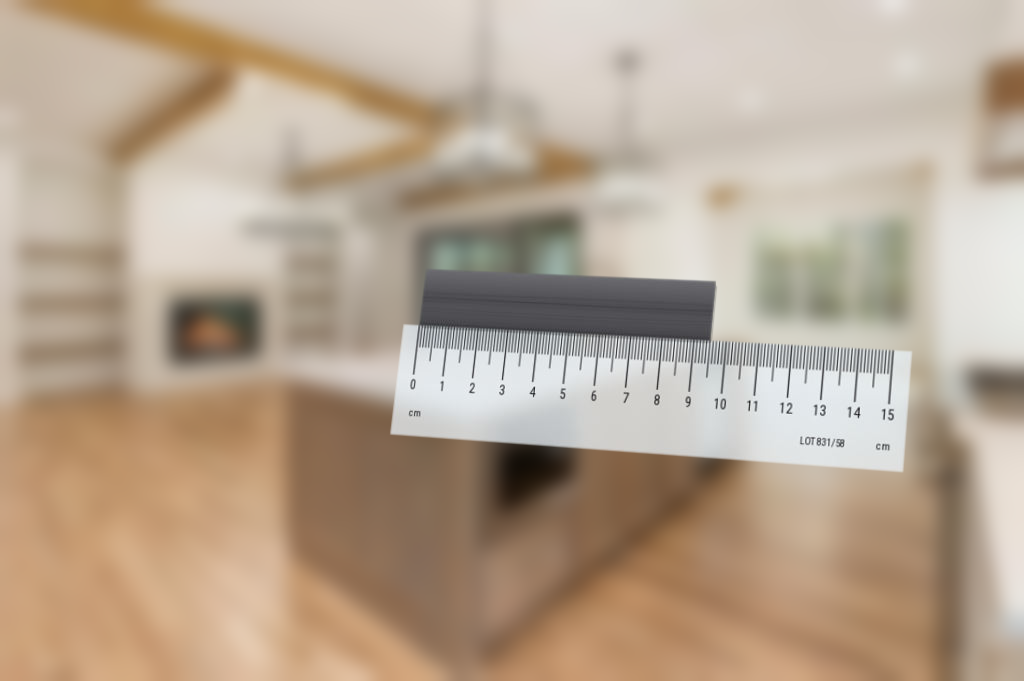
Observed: 9.5 cm
